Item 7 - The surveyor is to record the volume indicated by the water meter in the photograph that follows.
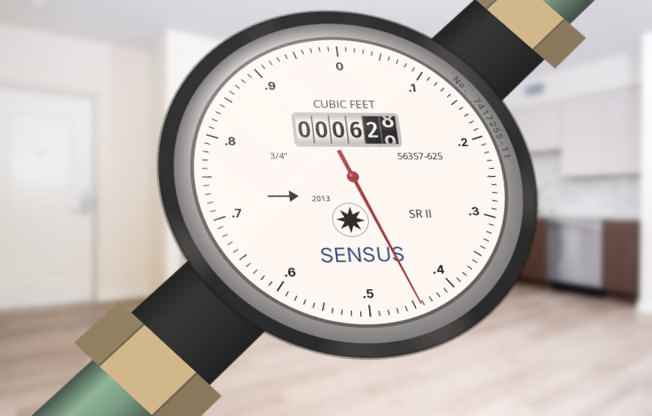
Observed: 628.44 ft³
